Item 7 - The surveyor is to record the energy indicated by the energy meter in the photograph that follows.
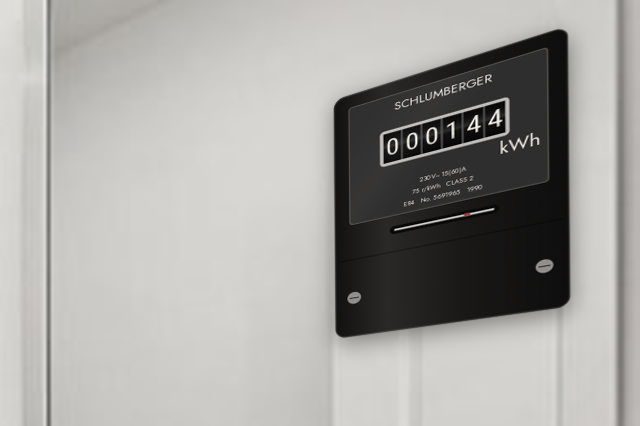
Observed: 144 kWh
